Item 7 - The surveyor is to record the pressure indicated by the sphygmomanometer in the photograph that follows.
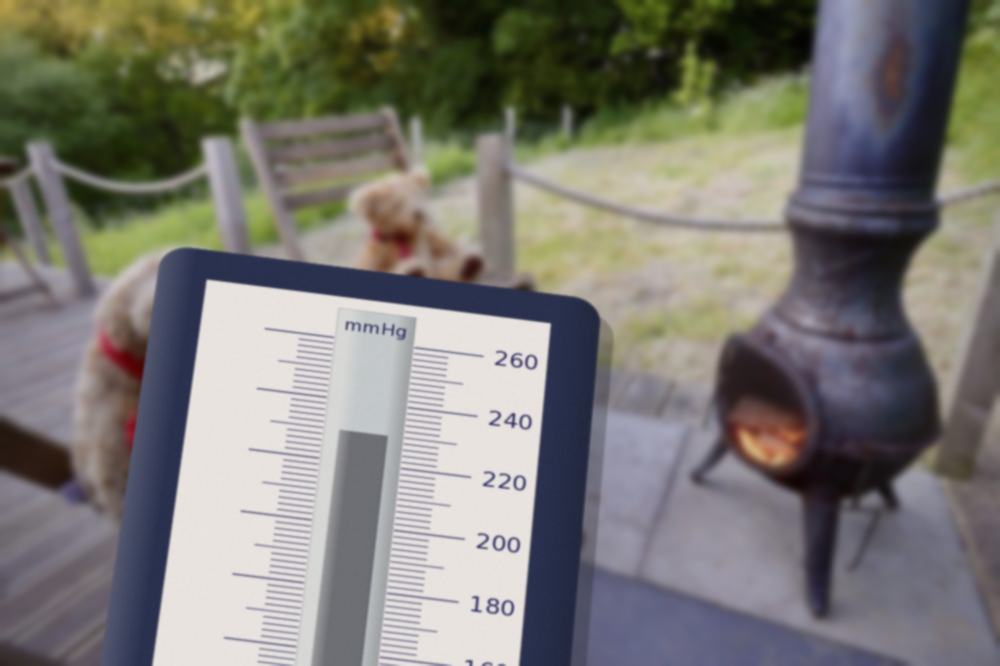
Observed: 230 mmHg
